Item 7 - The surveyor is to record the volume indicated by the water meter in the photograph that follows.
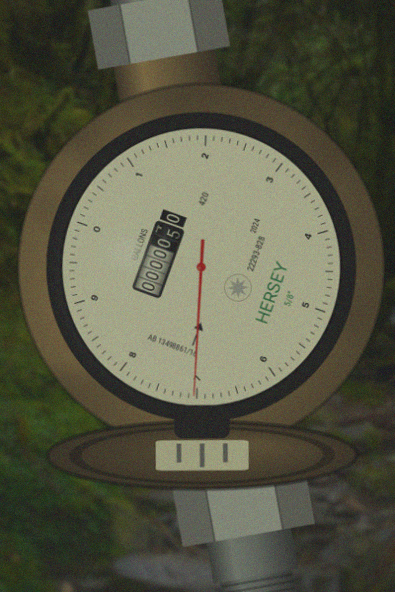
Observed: 47.0 gal
